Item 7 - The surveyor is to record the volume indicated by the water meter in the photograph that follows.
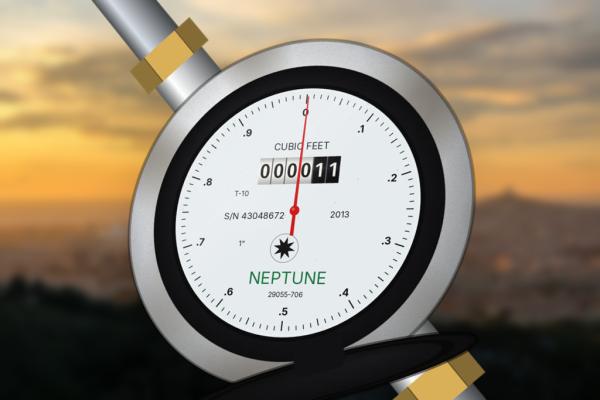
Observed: 11.00 ft³
